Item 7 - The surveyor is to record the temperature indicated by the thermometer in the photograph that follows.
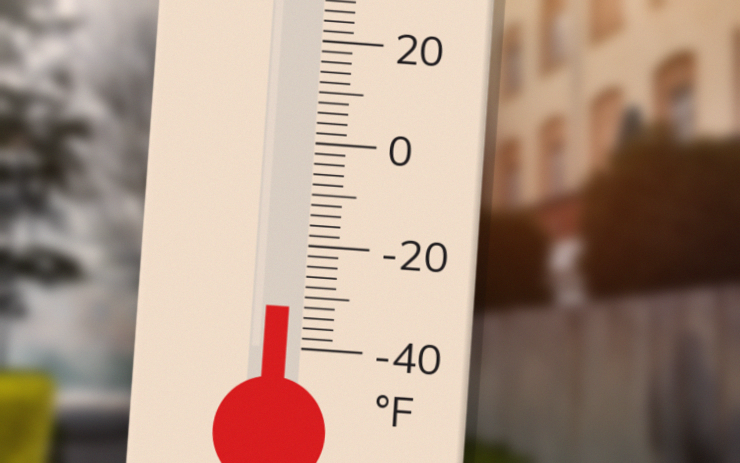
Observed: -32 °F
